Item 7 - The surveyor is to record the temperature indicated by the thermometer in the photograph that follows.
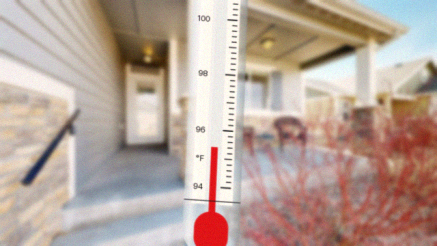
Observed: 95.4 °F
